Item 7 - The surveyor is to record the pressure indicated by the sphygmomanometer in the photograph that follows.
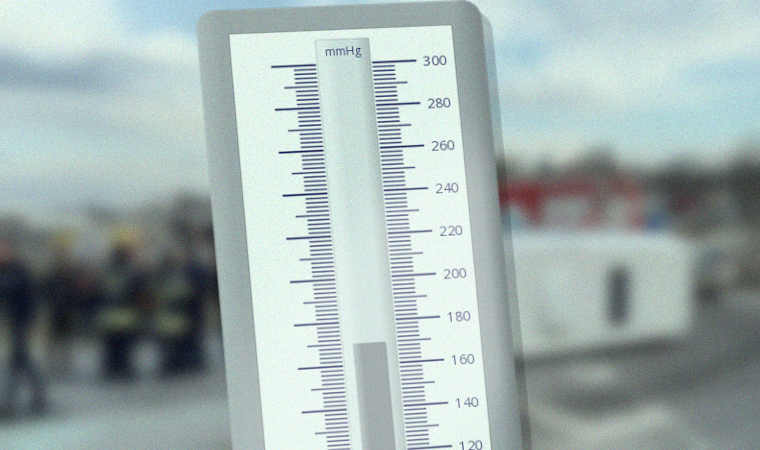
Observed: 170 mmHg
